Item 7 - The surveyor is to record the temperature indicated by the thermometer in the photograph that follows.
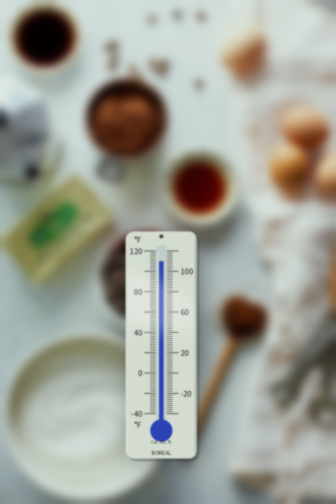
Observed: 110 °F
